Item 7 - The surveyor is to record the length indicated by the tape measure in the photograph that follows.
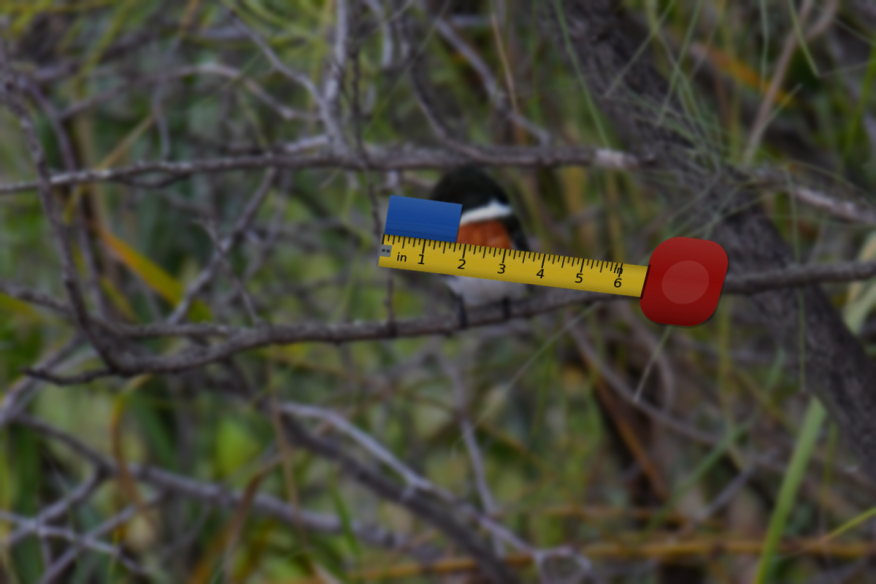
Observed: 1.75 in
